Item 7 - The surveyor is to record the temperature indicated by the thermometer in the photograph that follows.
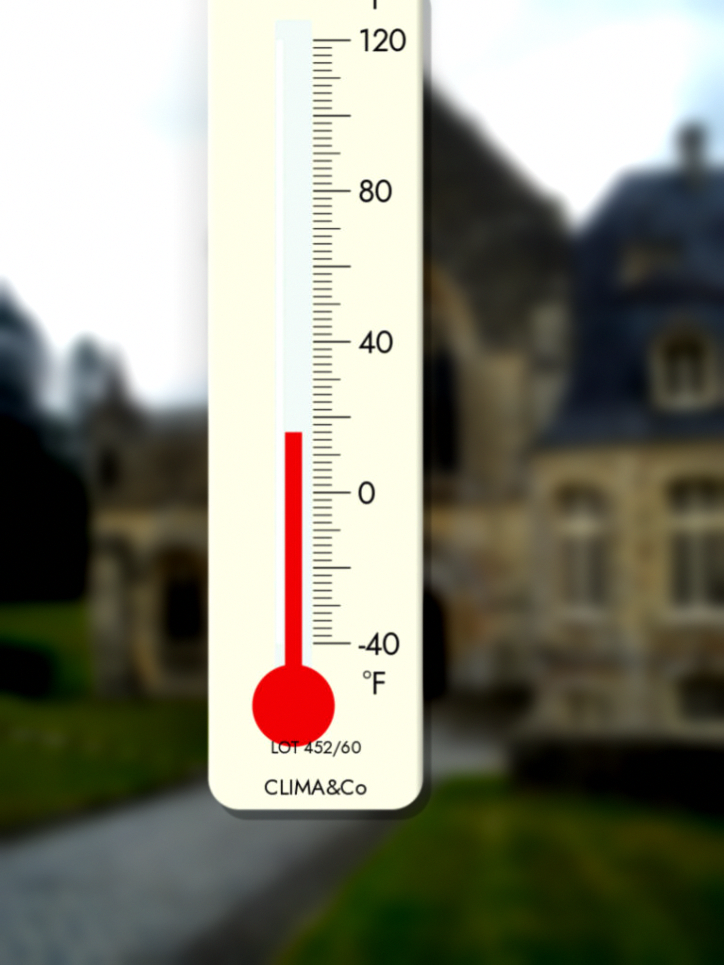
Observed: 16 °F
